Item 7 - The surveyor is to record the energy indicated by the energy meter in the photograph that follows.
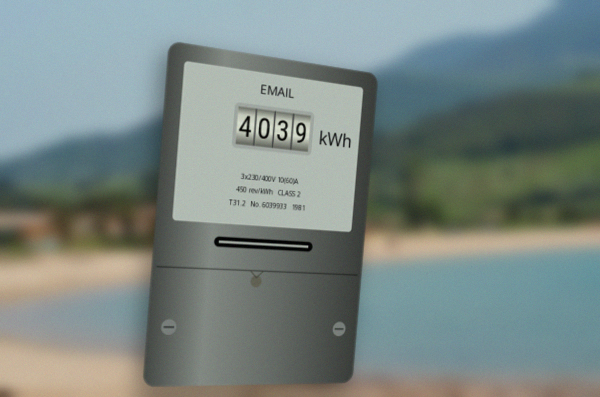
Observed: 4039 kWh
